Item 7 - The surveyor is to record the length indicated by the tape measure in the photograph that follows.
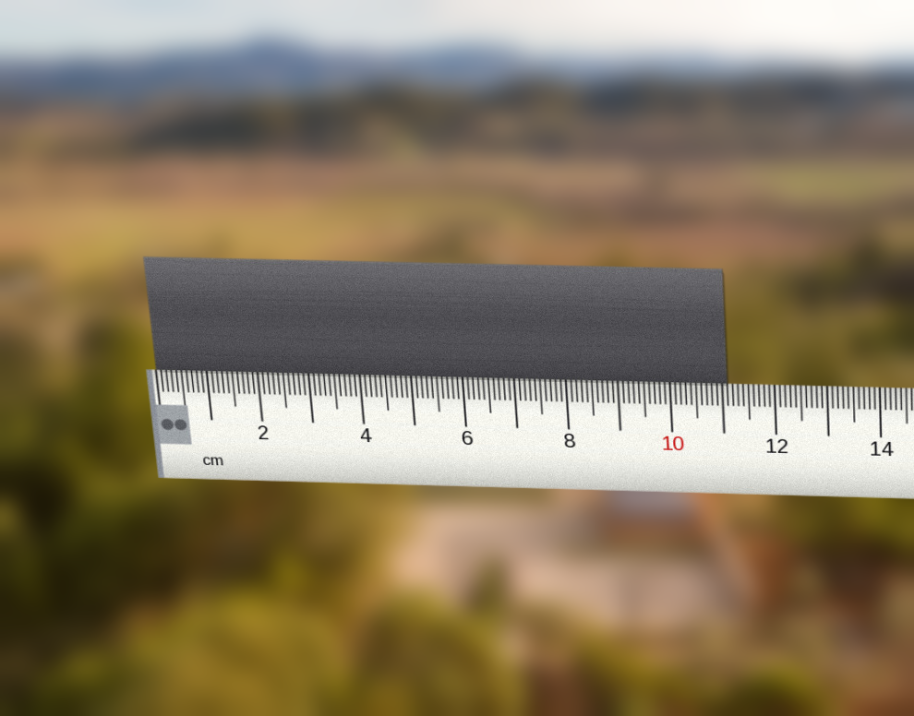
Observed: 11.1 cm
